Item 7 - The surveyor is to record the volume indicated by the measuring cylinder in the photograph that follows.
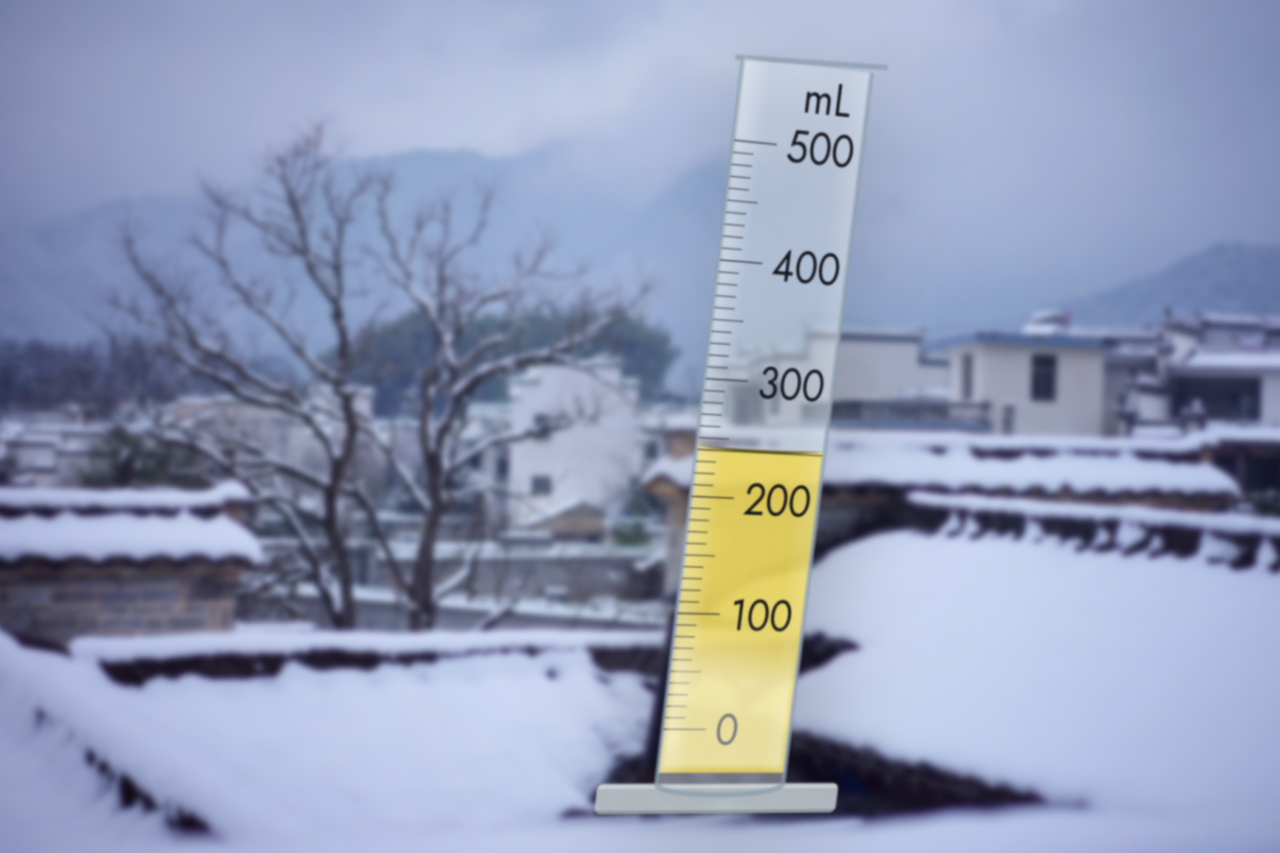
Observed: 240 mL
